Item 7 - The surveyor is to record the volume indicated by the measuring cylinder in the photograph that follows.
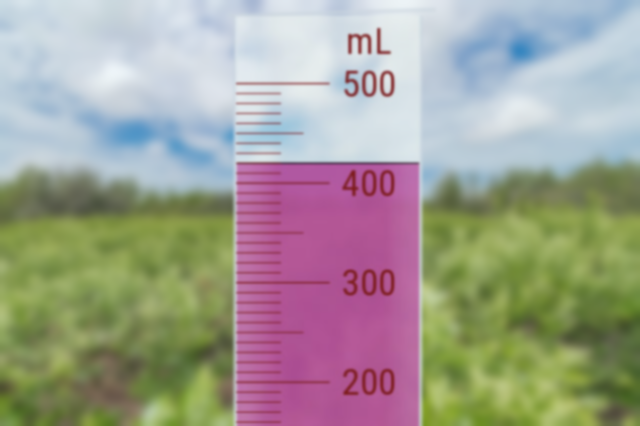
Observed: 420 mL
